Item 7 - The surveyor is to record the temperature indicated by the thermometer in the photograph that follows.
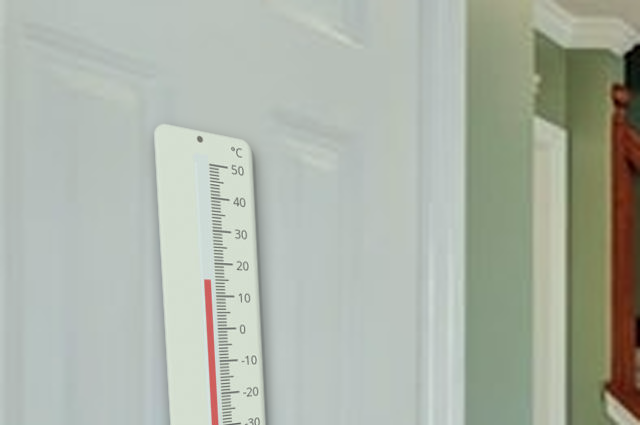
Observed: 15 °C
